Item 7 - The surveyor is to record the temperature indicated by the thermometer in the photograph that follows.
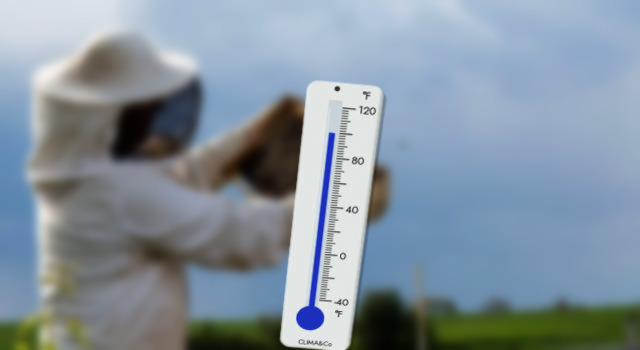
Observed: 100 °F
